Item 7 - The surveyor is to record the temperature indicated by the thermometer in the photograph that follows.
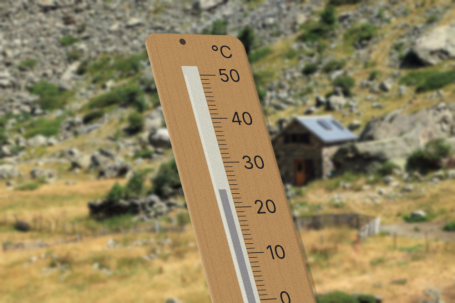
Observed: 24 °C
